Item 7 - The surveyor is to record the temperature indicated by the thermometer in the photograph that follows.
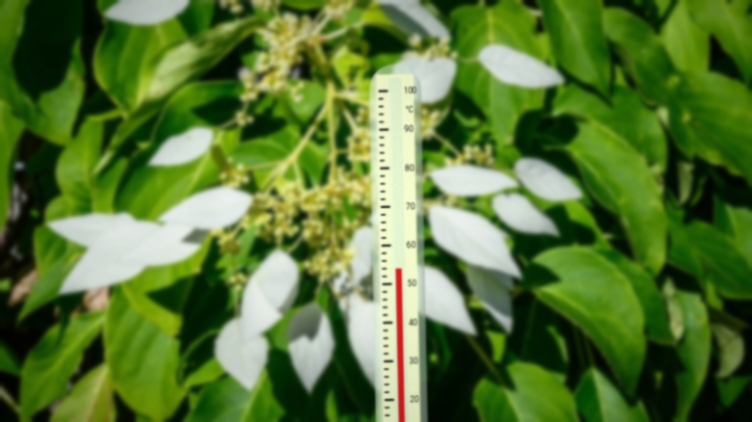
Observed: 54 °C
